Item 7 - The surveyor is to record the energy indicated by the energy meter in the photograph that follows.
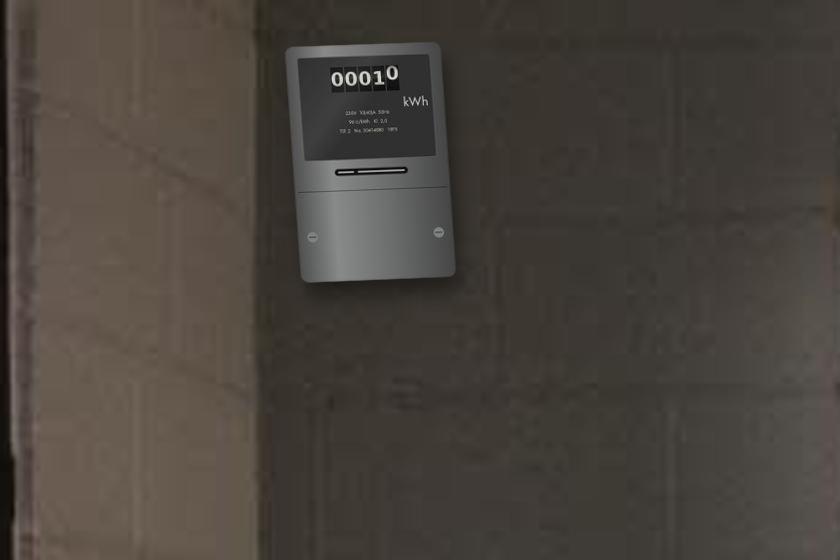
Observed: 10 kWh
